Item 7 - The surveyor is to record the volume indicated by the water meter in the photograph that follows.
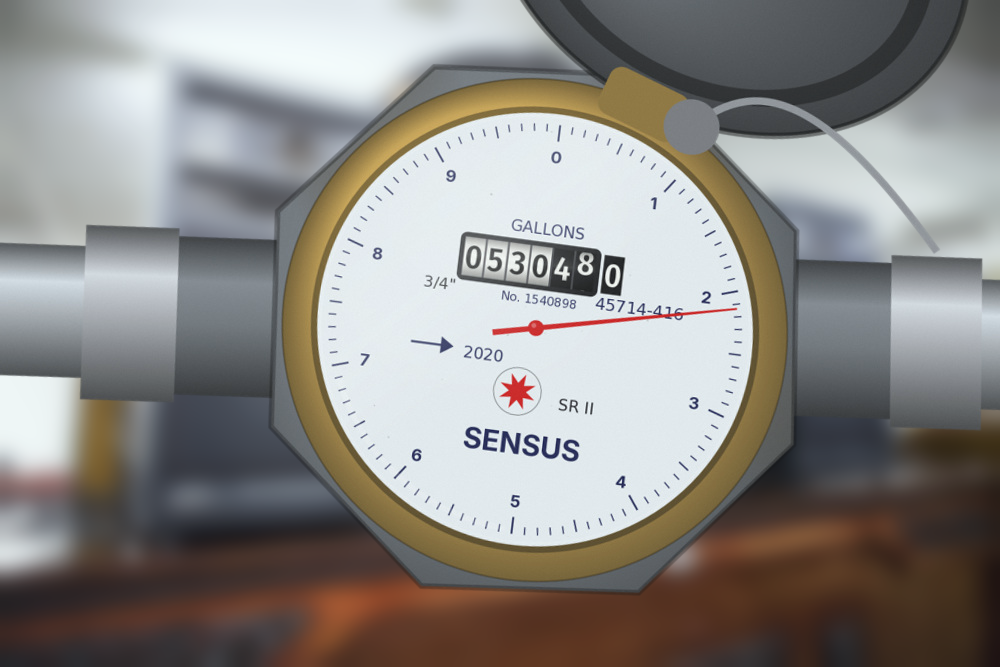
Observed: 530482.1 gal
